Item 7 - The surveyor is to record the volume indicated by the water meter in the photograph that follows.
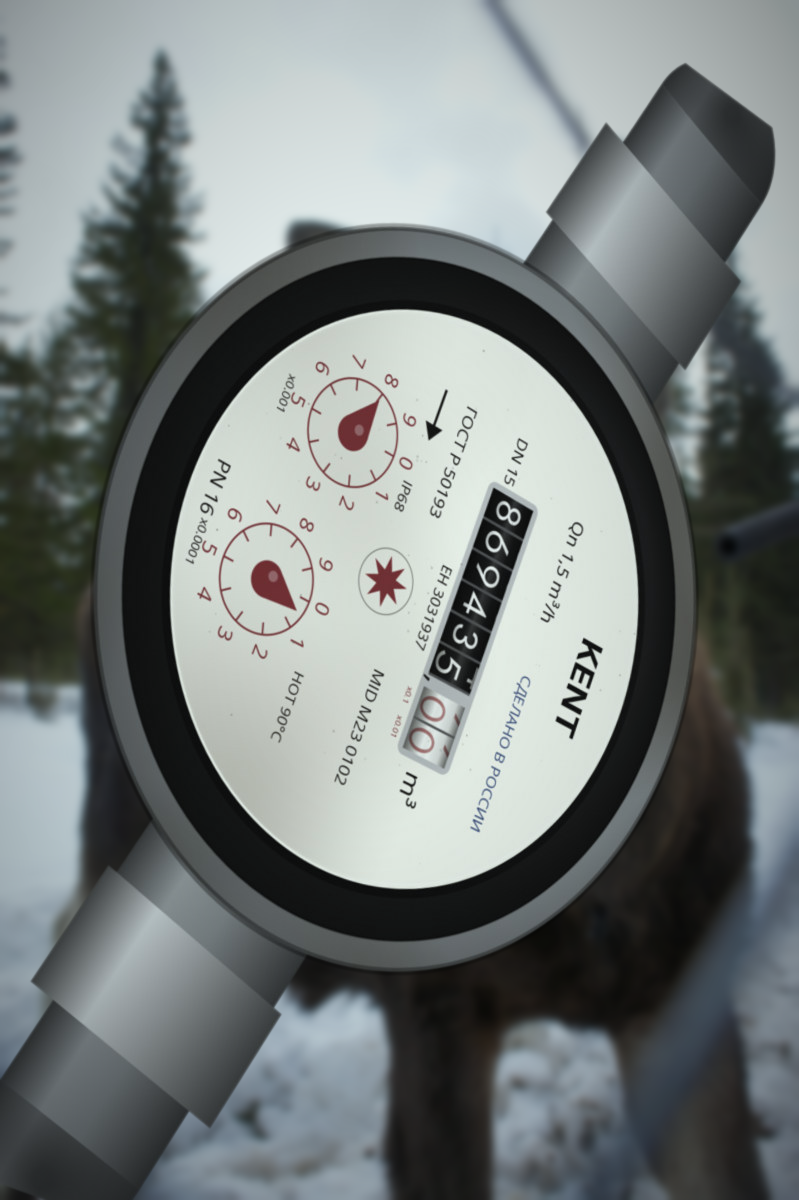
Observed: 869434.9980 m³
